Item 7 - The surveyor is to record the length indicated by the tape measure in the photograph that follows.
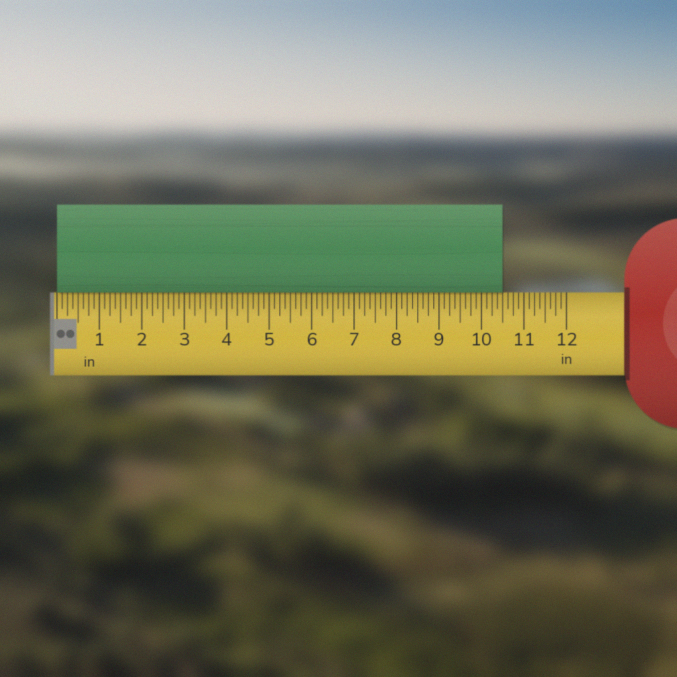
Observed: 10.5 in
